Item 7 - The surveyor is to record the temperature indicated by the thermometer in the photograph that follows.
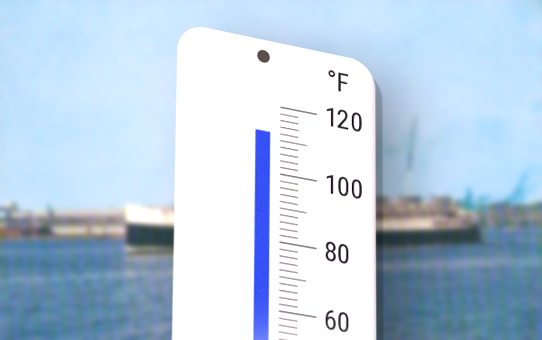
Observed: 112 °F
